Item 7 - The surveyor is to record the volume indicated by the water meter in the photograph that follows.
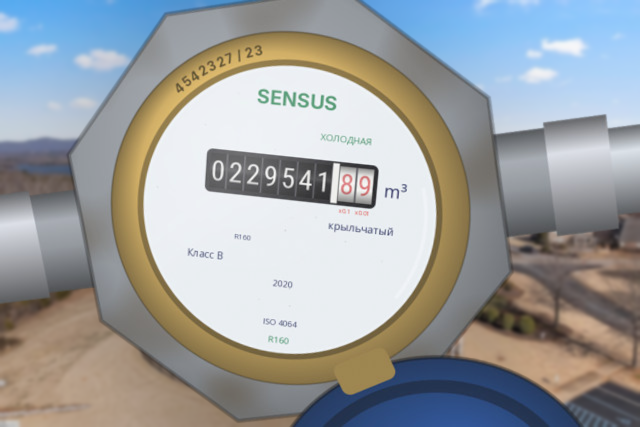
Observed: 229541.89 m³
